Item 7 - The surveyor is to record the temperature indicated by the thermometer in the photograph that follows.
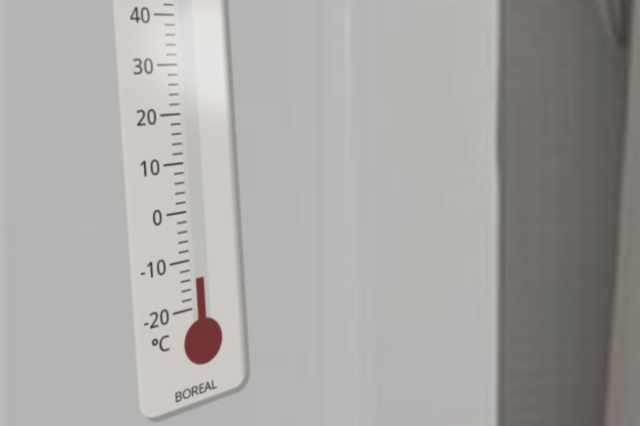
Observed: -14 °C
